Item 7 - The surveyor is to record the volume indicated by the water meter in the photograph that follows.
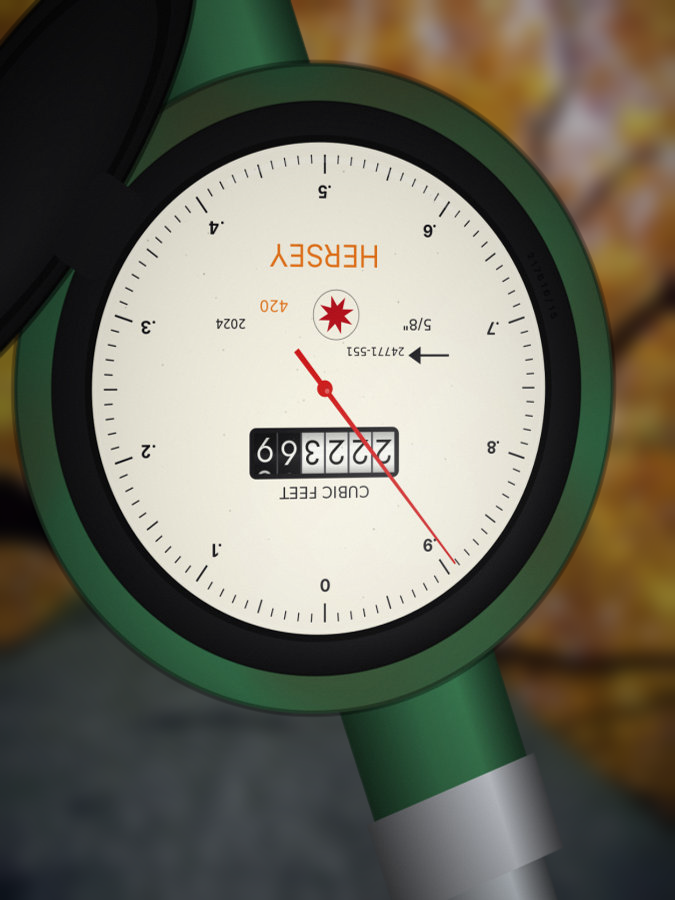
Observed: 222368.89 ft³
